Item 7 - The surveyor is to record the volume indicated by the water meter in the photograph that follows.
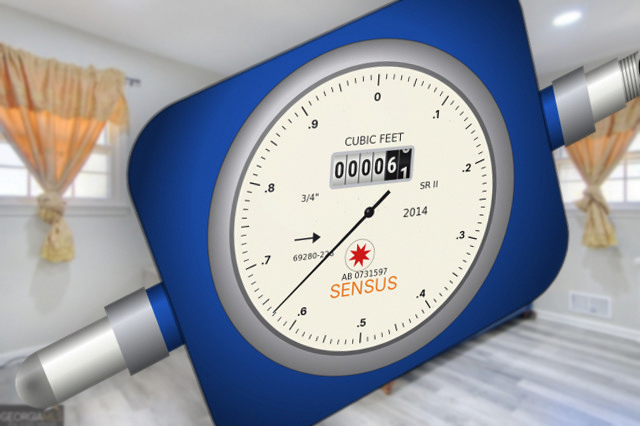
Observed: 60.63 ft³
